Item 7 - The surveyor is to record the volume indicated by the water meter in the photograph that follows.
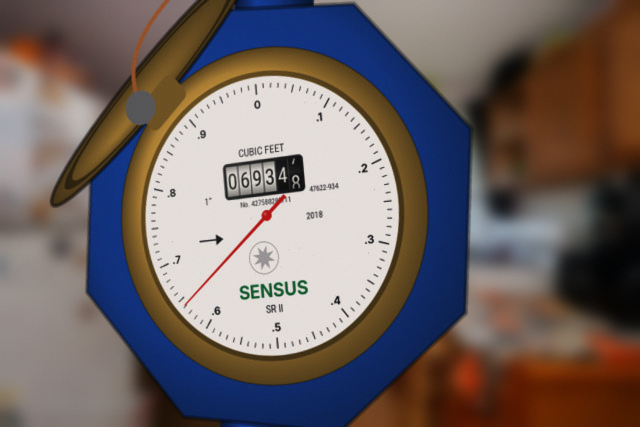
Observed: 69347.64 ft³
